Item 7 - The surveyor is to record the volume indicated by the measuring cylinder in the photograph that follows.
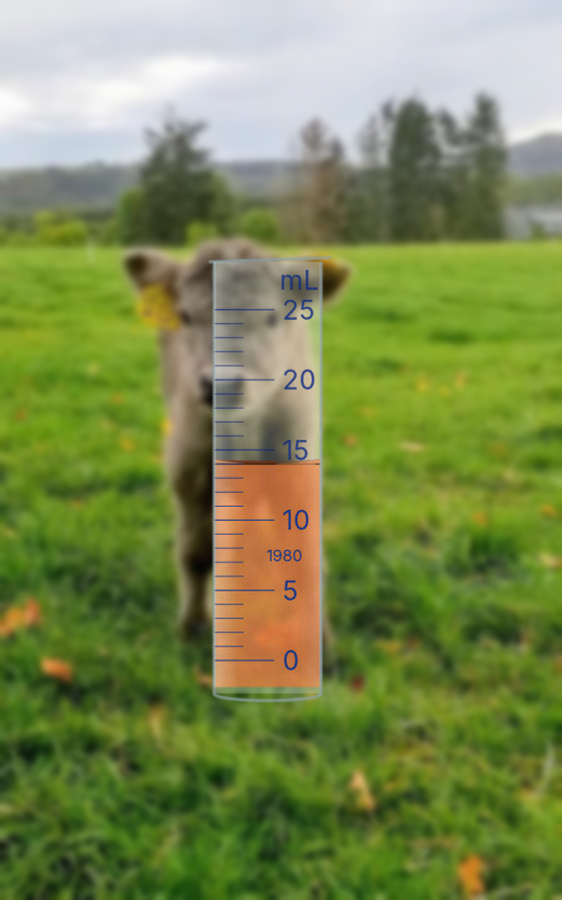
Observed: 14 mL
